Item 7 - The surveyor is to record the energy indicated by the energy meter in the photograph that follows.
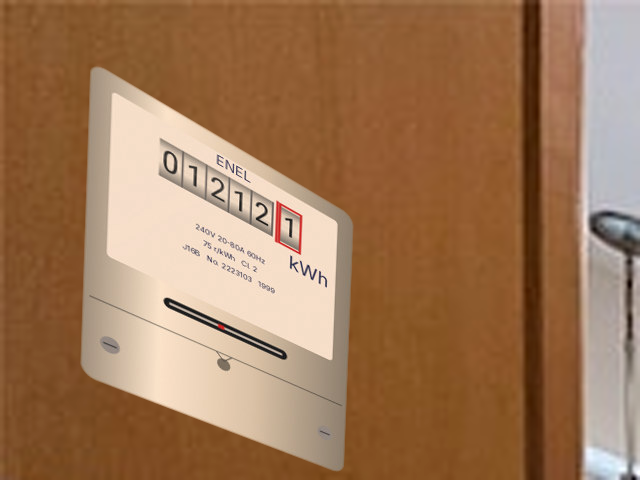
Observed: 1212.1 kWh
